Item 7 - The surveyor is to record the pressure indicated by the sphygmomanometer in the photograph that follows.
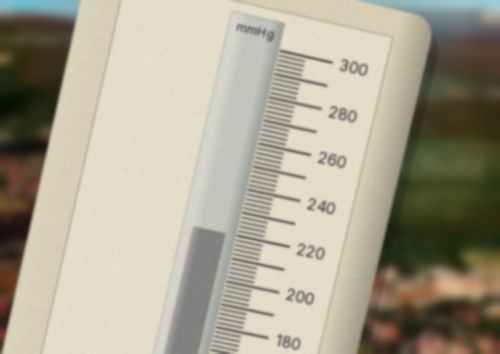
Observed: 220 mmHg
